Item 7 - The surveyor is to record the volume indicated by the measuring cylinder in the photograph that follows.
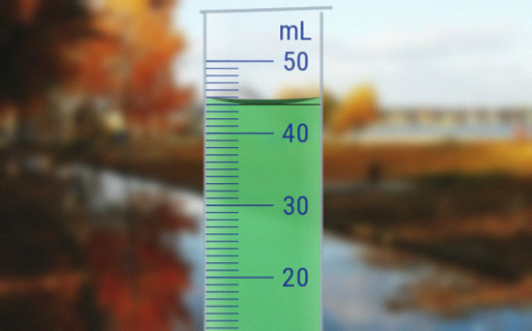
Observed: 44 mL
